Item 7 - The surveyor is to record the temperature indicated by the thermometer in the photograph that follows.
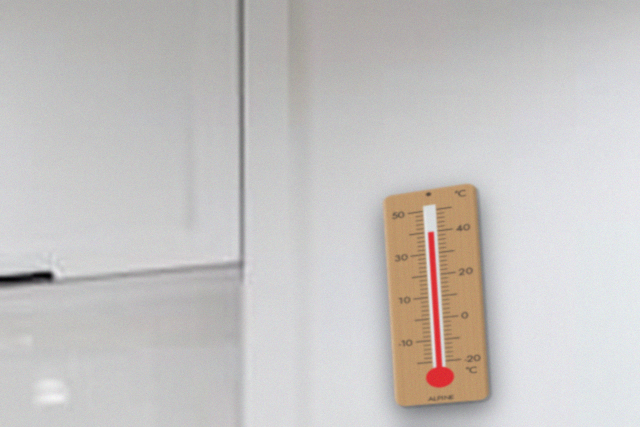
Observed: 40 °C
